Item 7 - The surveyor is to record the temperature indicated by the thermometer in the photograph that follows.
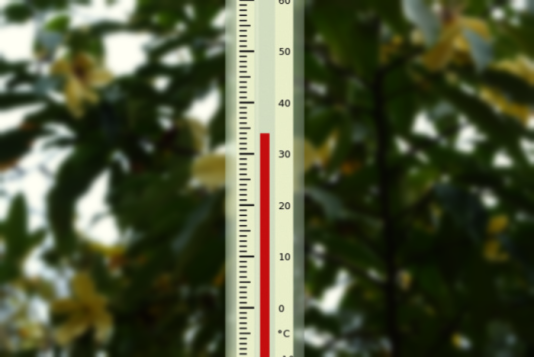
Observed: 34 °C
